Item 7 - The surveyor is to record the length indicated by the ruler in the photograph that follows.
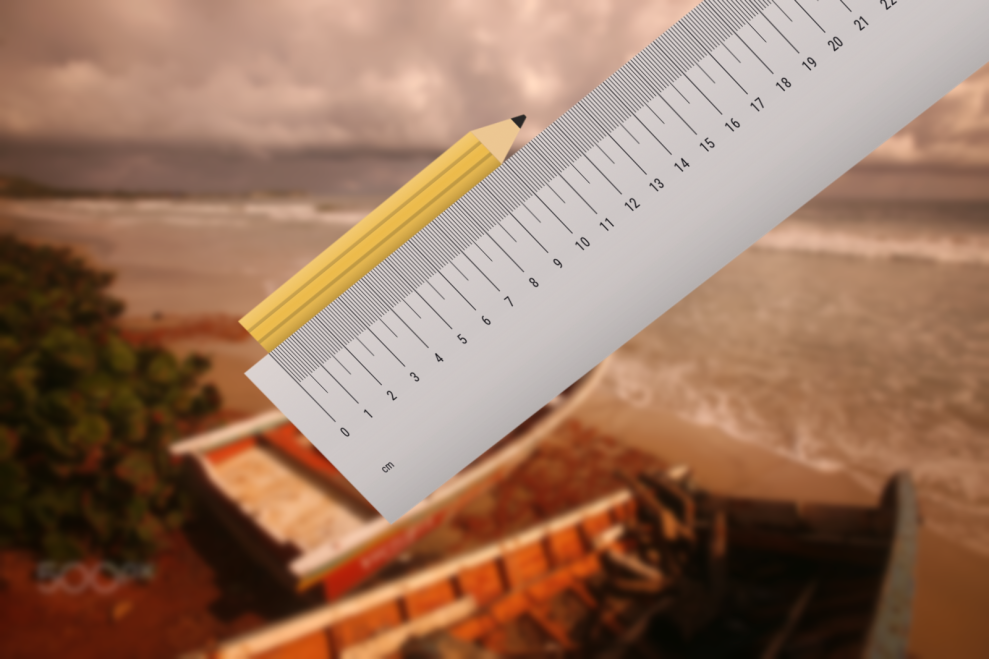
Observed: 11.5 cm
